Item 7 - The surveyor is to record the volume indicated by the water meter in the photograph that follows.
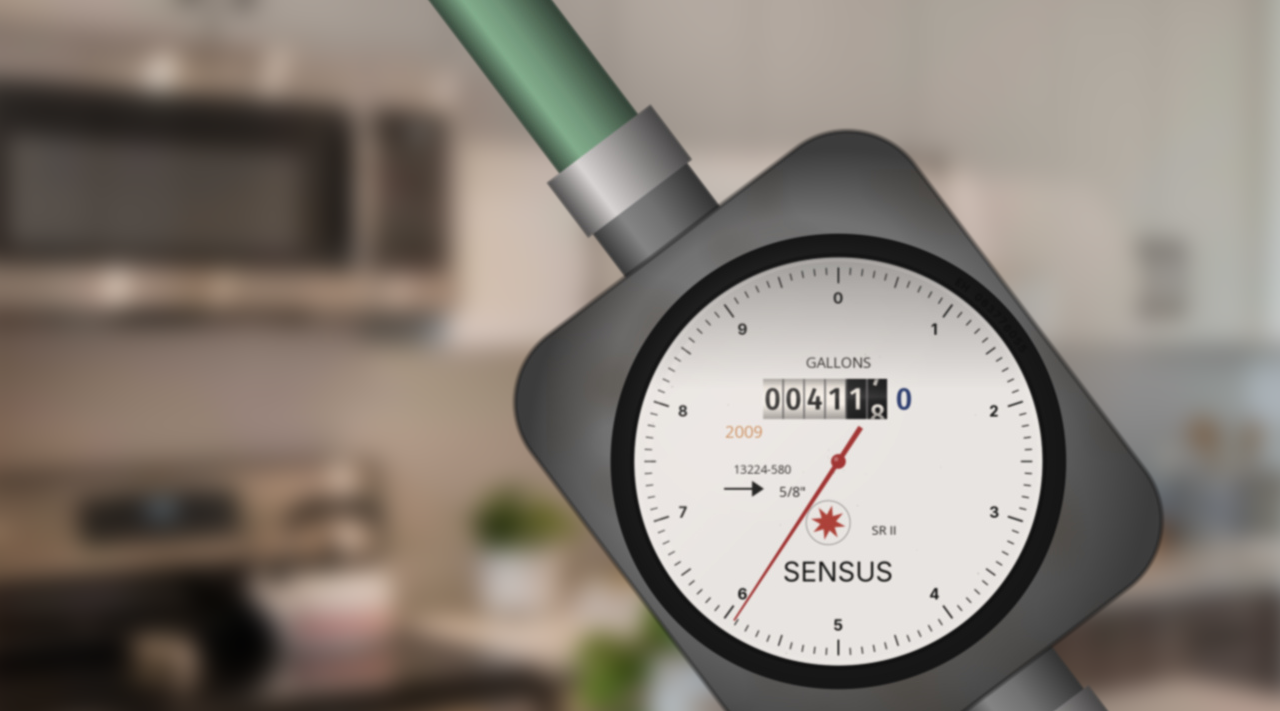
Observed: 41175.9 gal
